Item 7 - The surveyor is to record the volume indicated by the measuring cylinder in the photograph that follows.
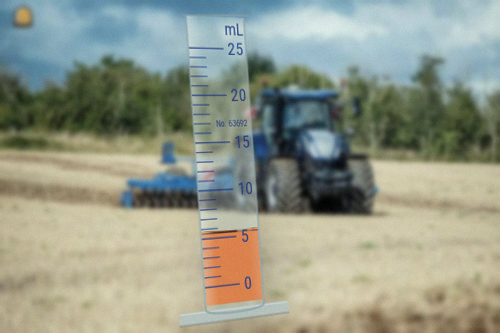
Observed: 5.5 mL
